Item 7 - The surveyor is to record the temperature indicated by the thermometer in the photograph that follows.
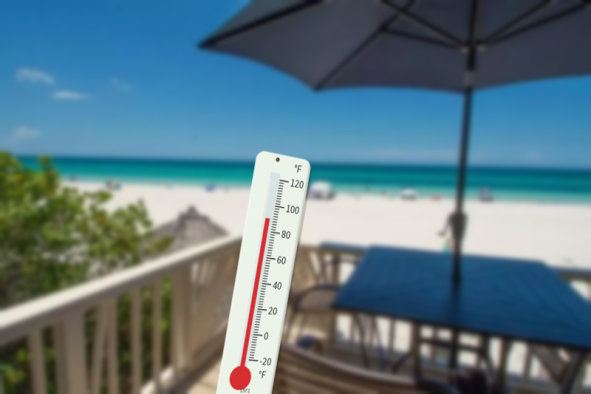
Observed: 90 °F
